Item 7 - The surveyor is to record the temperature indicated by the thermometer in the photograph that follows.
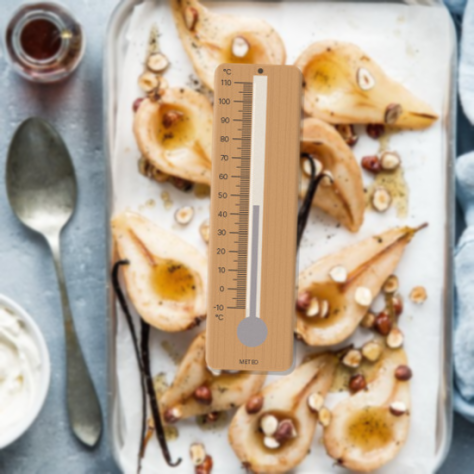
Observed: 45 °C
